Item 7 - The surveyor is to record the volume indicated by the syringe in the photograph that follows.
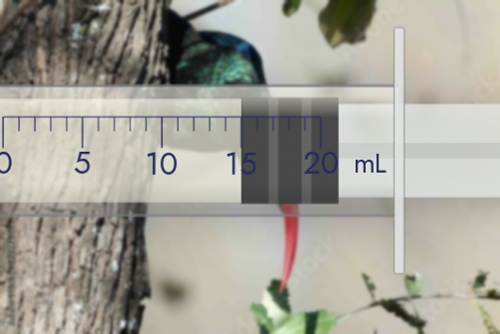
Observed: 15 mL
